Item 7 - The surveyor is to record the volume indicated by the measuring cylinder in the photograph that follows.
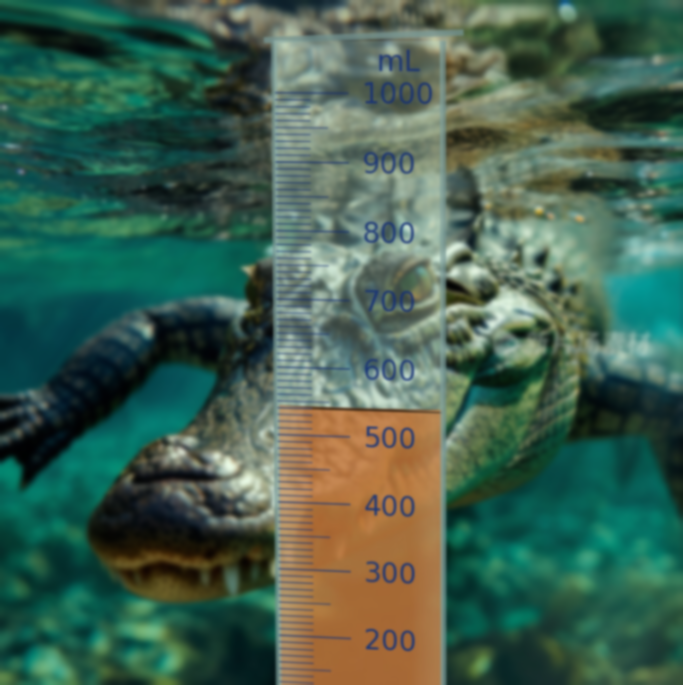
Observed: 540 mL
